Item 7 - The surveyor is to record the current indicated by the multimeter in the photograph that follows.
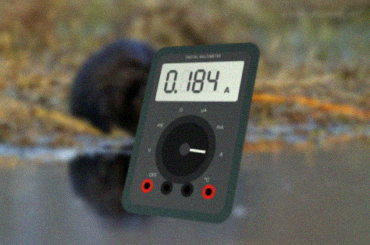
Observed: 0.184 A
